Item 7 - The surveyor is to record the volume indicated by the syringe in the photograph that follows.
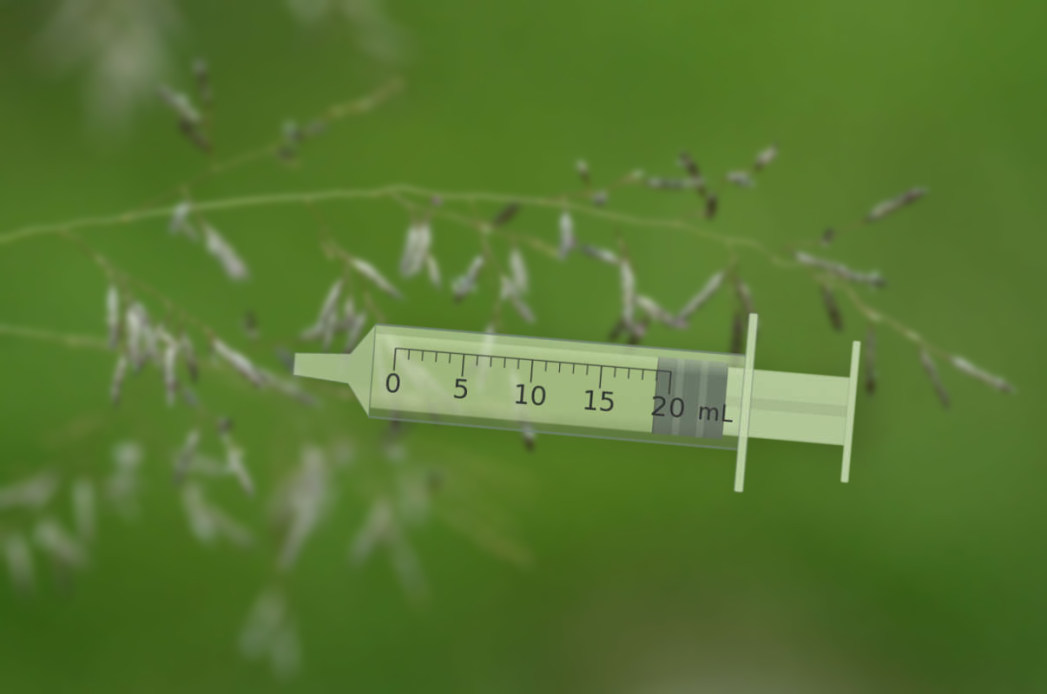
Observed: 19 mL
